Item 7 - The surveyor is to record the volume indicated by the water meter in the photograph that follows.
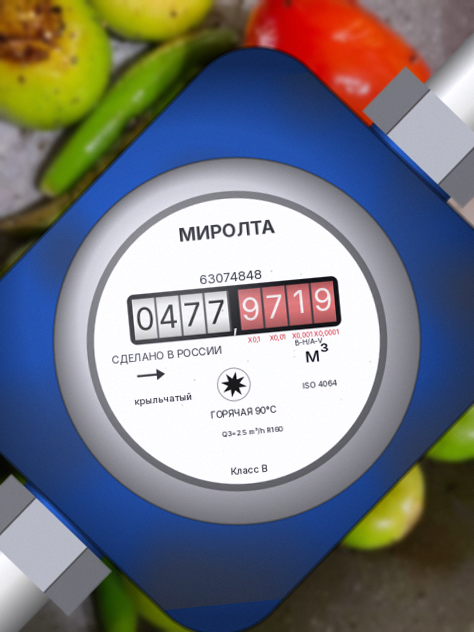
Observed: 477.9719 m³
